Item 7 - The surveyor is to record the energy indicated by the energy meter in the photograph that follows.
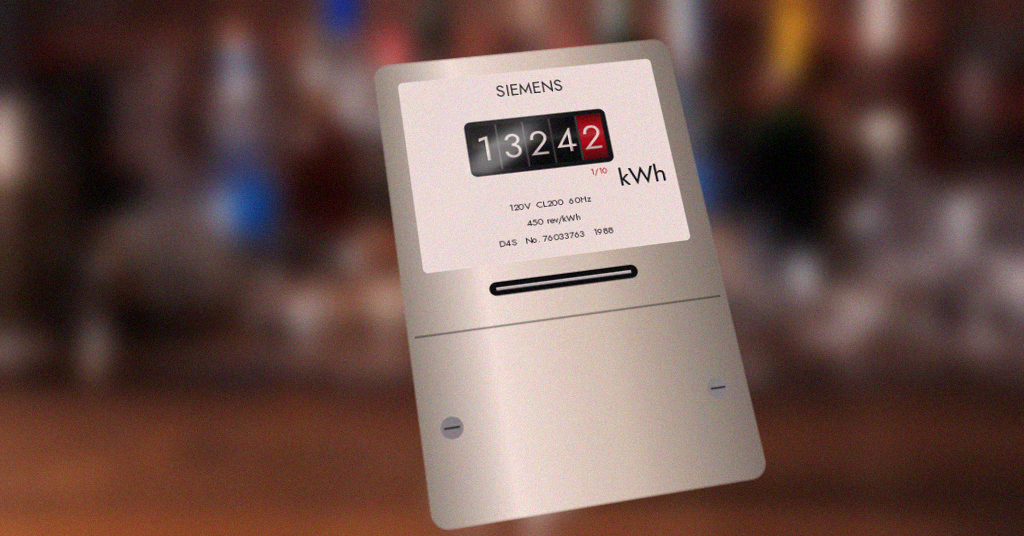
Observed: 1324.2 kWh
